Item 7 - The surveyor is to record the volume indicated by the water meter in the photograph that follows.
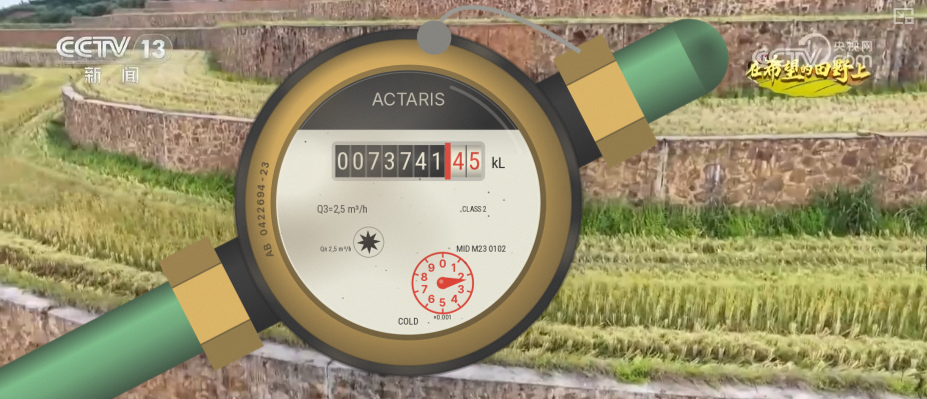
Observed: 73741.452 kL
